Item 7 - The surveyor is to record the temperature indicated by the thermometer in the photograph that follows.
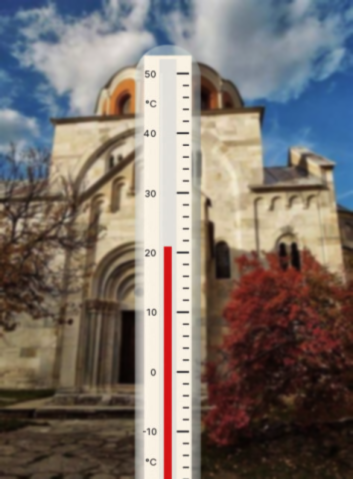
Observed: 21 °C
